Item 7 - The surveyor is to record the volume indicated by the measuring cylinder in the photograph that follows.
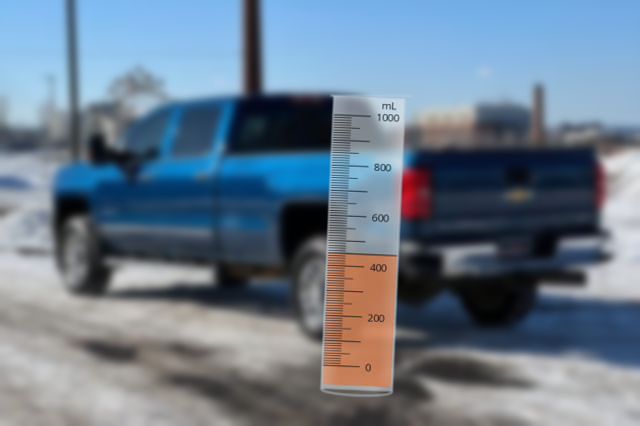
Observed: 450 mL
